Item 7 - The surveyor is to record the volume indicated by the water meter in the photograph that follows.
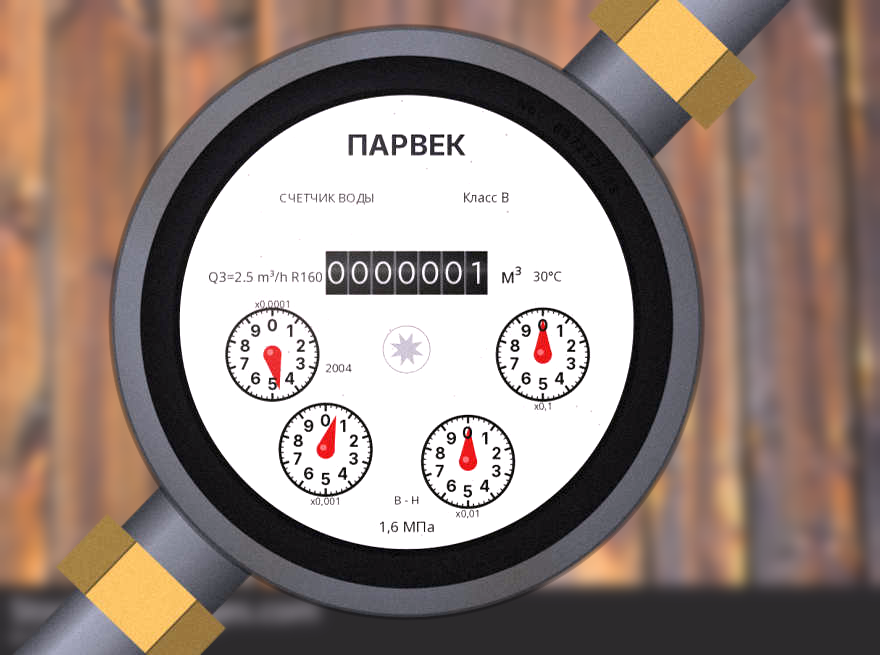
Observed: 1.0004 m³
